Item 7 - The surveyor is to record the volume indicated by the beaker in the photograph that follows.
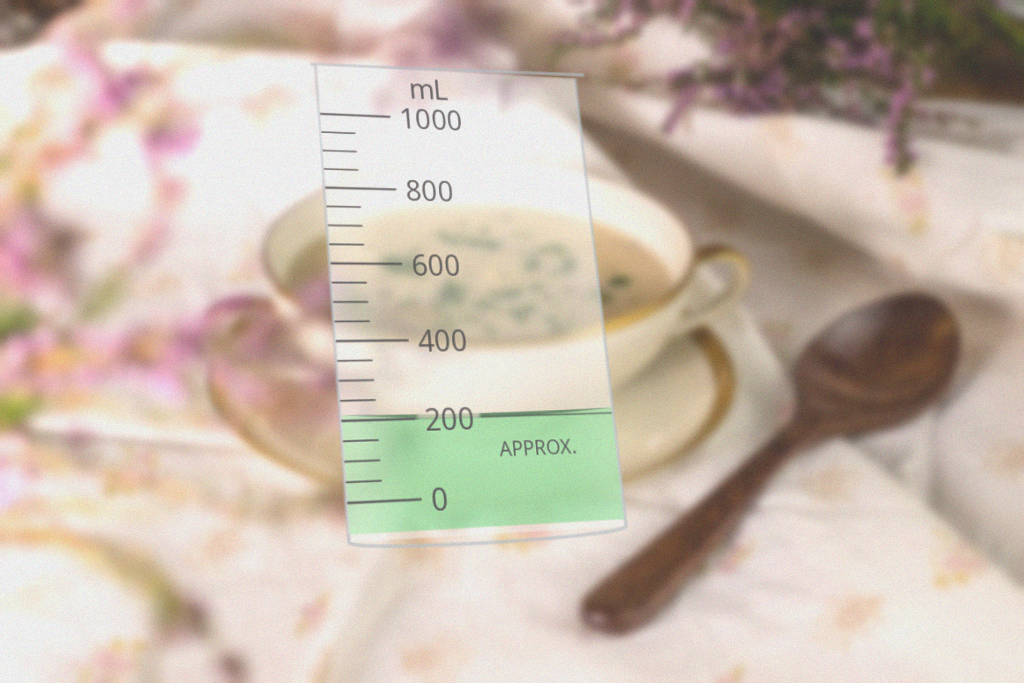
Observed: 200 mL
